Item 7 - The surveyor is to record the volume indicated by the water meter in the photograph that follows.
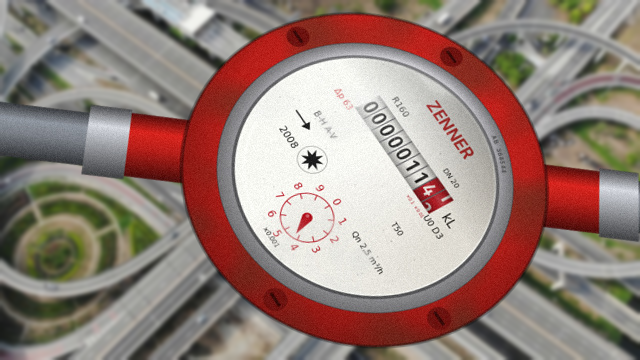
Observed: 11.414 kL
